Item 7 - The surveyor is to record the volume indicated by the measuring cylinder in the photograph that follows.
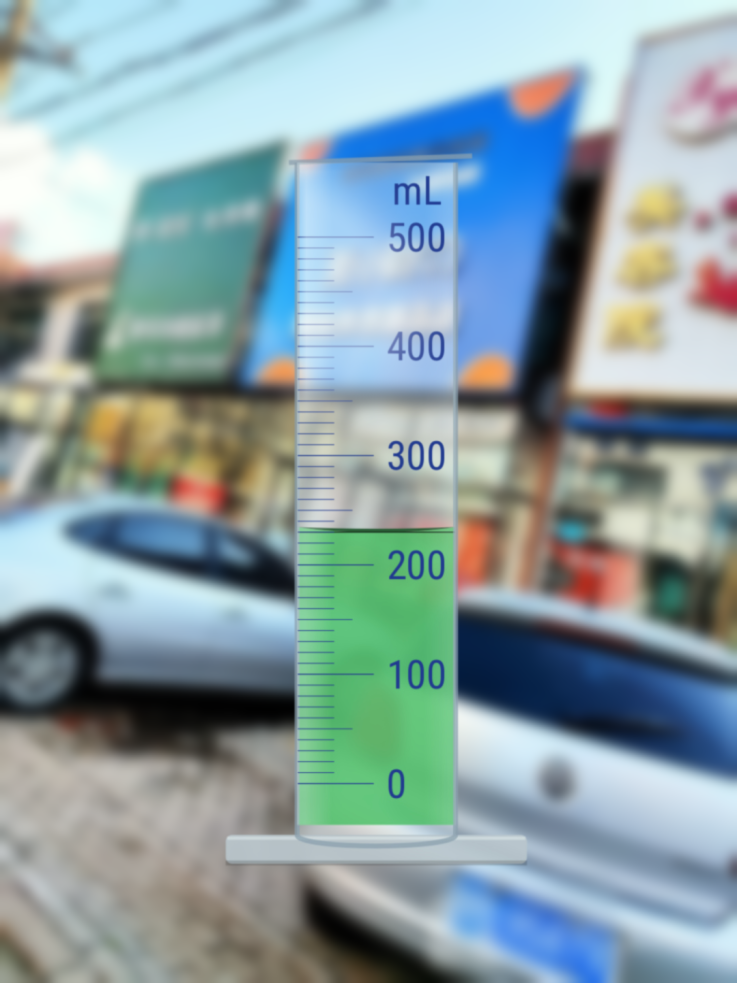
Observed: 230 mL
